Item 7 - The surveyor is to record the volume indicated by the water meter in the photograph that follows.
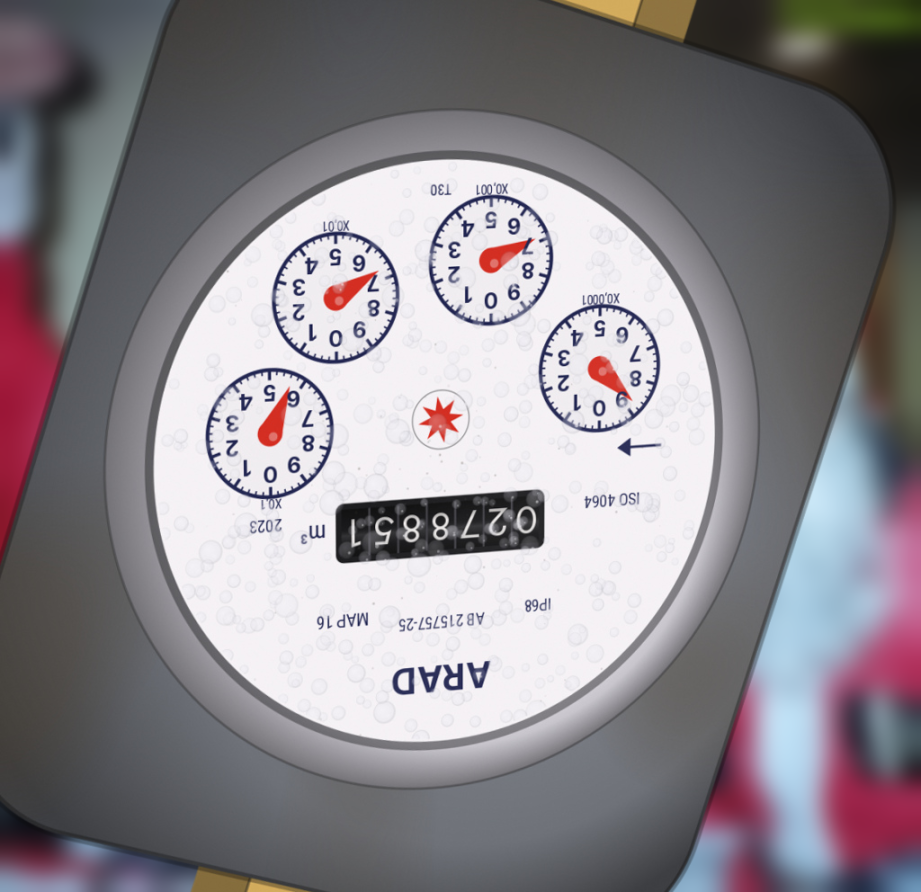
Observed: 278851.5668 m³
